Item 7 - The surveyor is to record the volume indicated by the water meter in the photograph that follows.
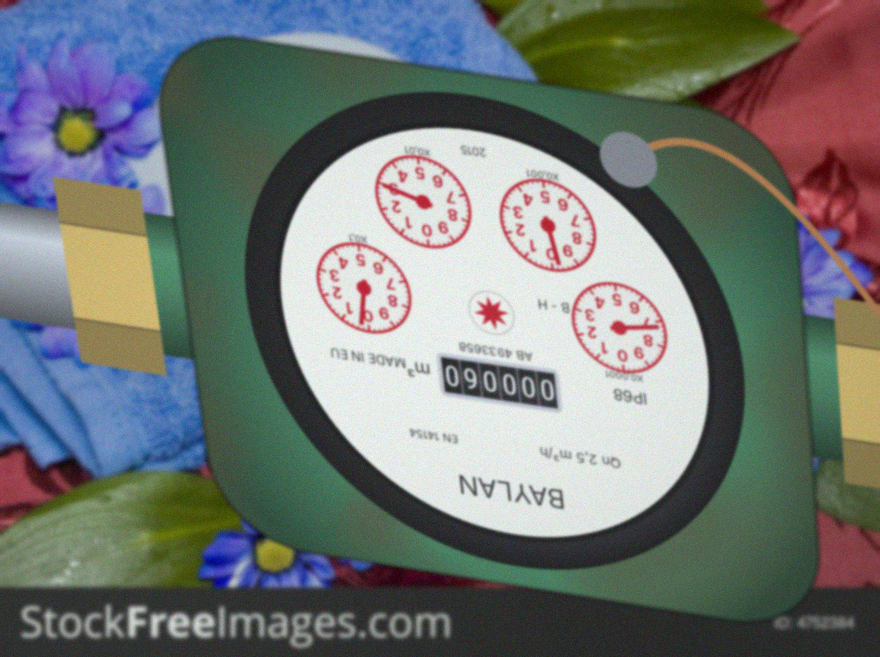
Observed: 60.0297 m³
